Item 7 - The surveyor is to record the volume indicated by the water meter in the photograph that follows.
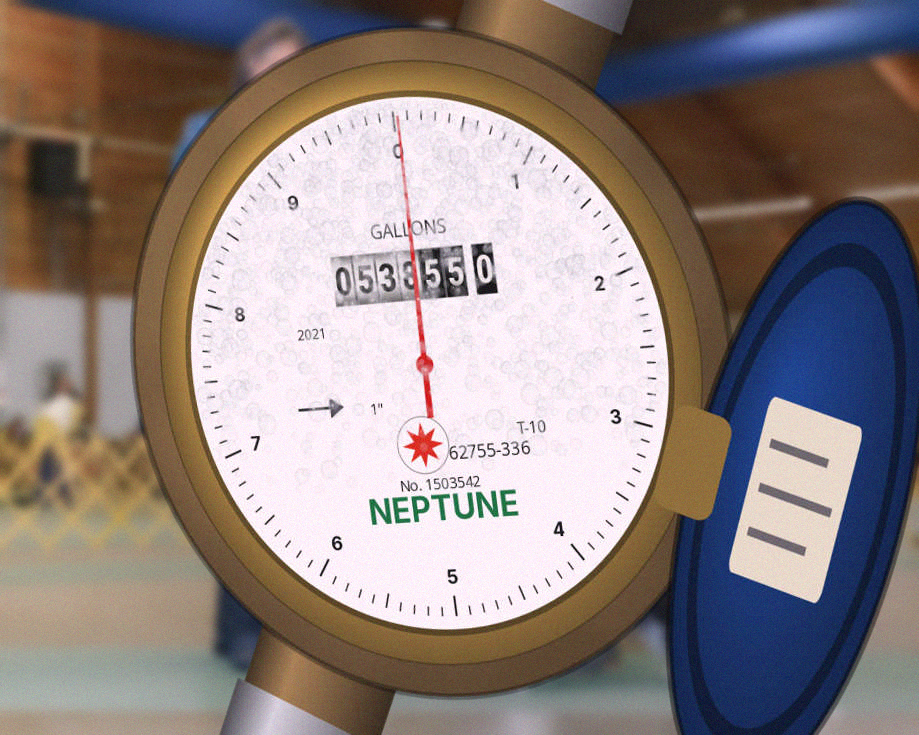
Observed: 538550.0 gal
